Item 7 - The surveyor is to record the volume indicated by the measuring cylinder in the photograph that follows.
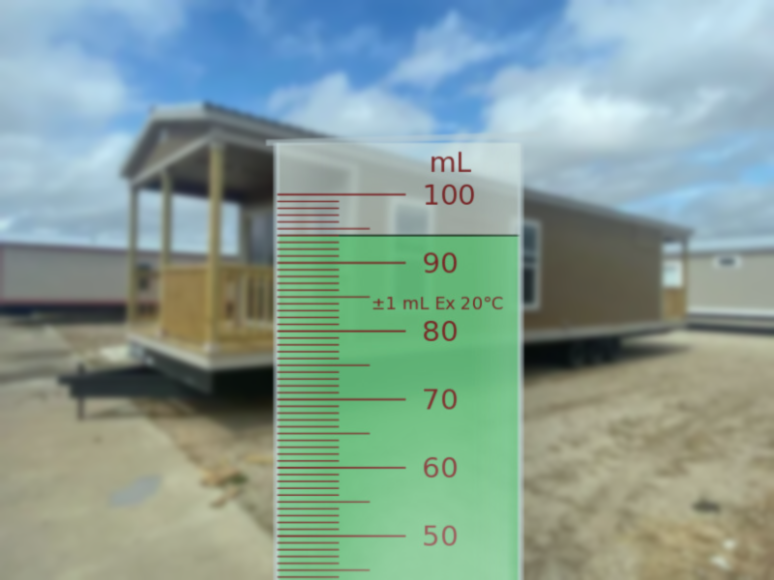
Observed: 94 mL
